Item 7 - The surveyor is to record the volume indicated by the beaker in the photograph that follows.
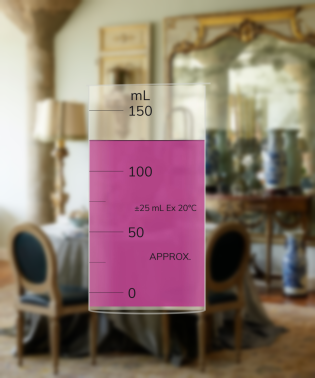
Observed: 125 mL
